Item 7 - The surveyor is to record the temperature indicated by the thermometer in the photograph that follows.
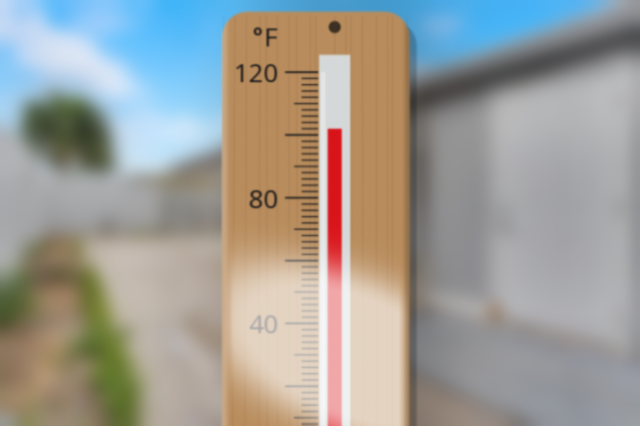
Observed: 102 °F
